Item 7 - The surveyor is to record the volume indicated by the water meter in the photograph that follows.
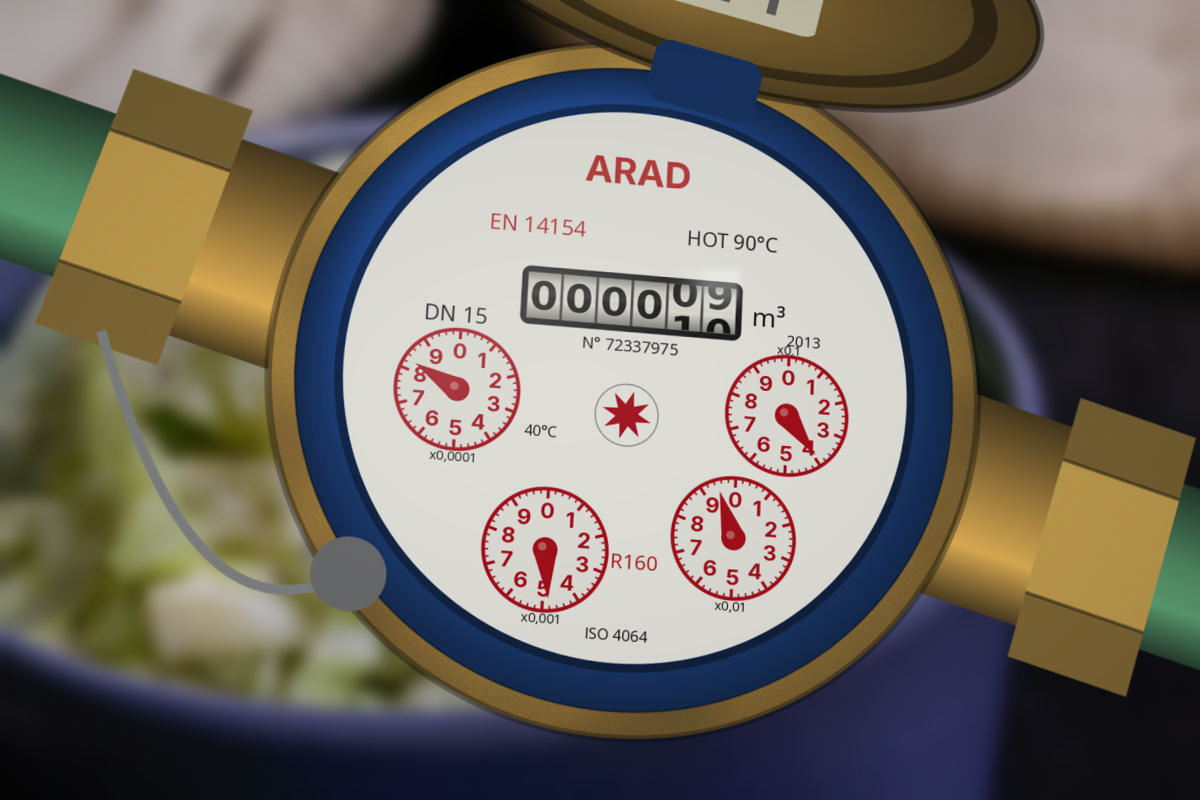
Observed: 9.3948 m³
